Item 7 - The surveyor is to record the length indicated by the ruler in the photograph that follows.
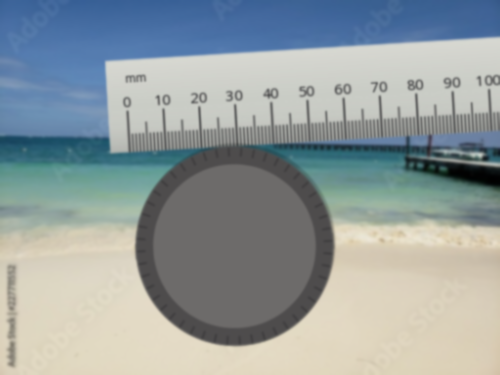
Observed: 55 mm
